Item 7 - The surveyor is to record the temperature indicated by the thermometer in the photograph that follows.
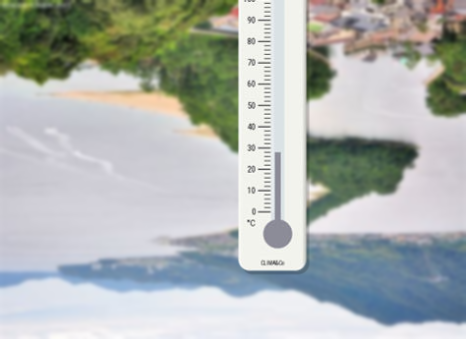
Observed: 28 °C
